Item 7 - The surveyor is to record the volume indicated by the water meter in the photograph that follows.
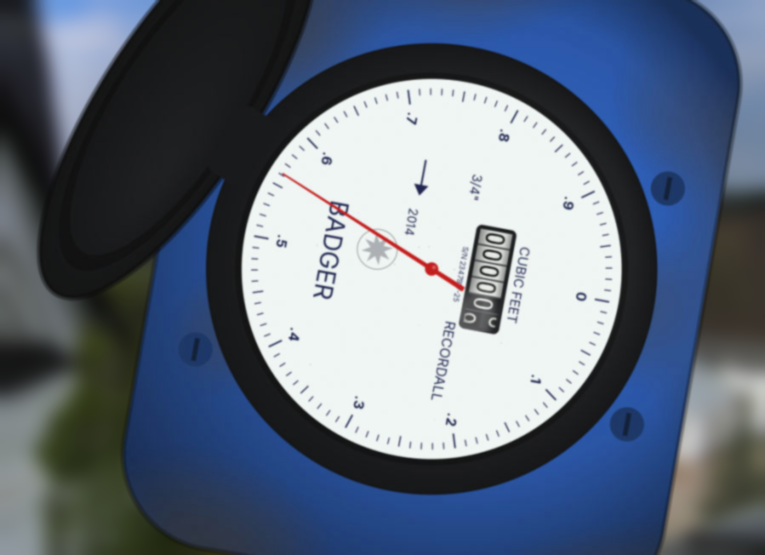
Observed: 8.56 ft³
